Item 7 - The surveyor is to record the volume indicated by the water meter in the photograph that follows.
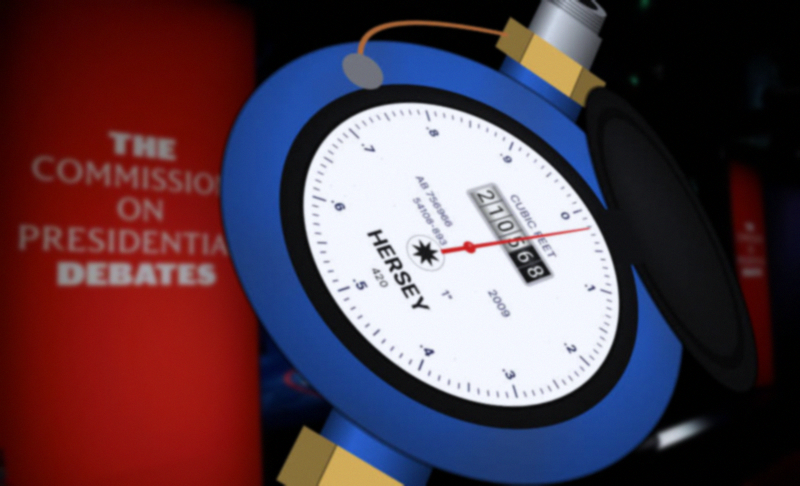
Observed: 210568.02 ft³
